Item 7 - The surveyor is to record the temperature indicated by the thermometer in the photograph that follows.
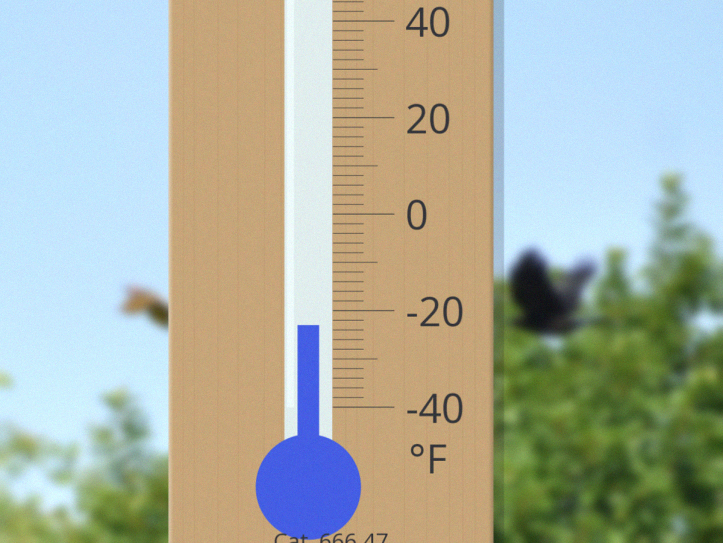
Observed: -23 °F
